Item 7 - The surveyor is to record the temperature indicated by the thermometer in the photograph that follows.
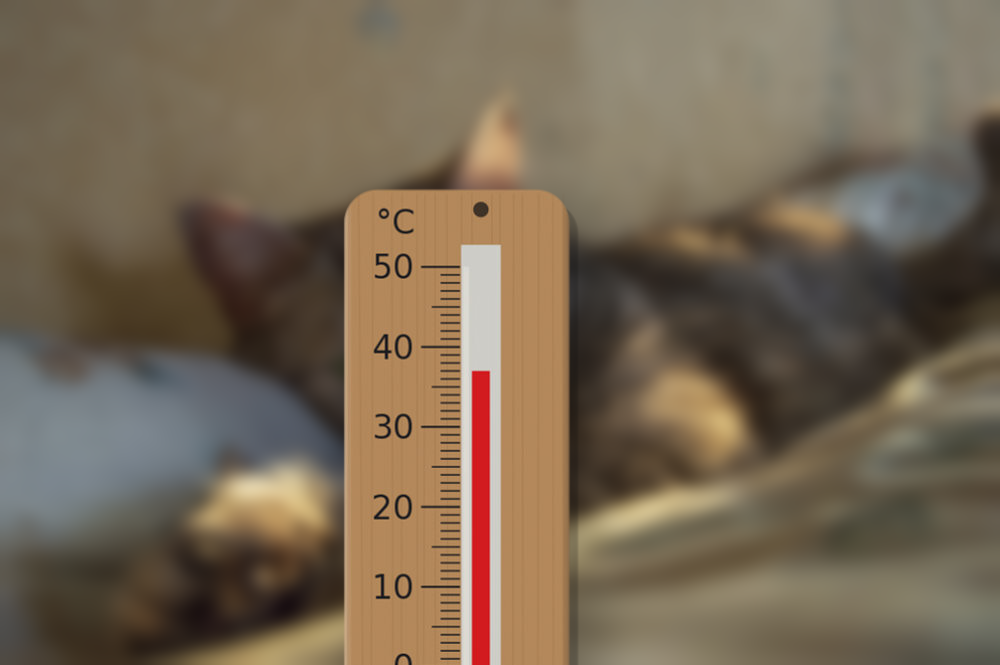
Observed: 37 °C
